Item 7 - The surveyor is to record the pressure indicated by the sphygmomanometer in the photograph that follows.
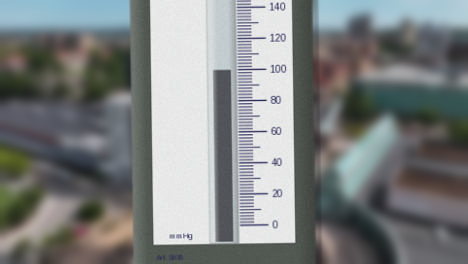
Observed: 100 mmHg
